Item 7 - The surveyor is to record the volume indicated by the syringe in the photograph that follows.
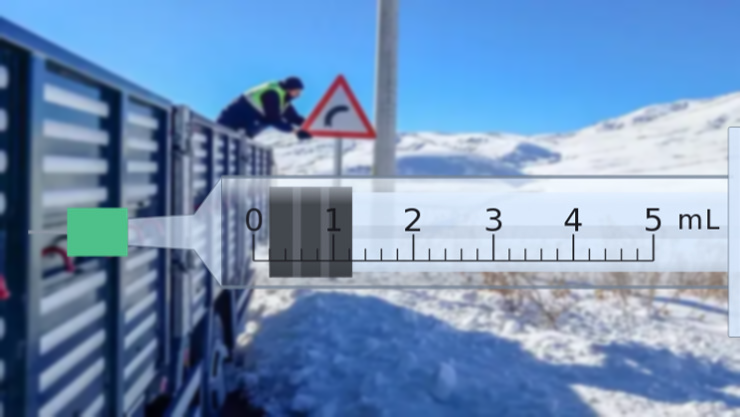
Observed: 0.2 mL
